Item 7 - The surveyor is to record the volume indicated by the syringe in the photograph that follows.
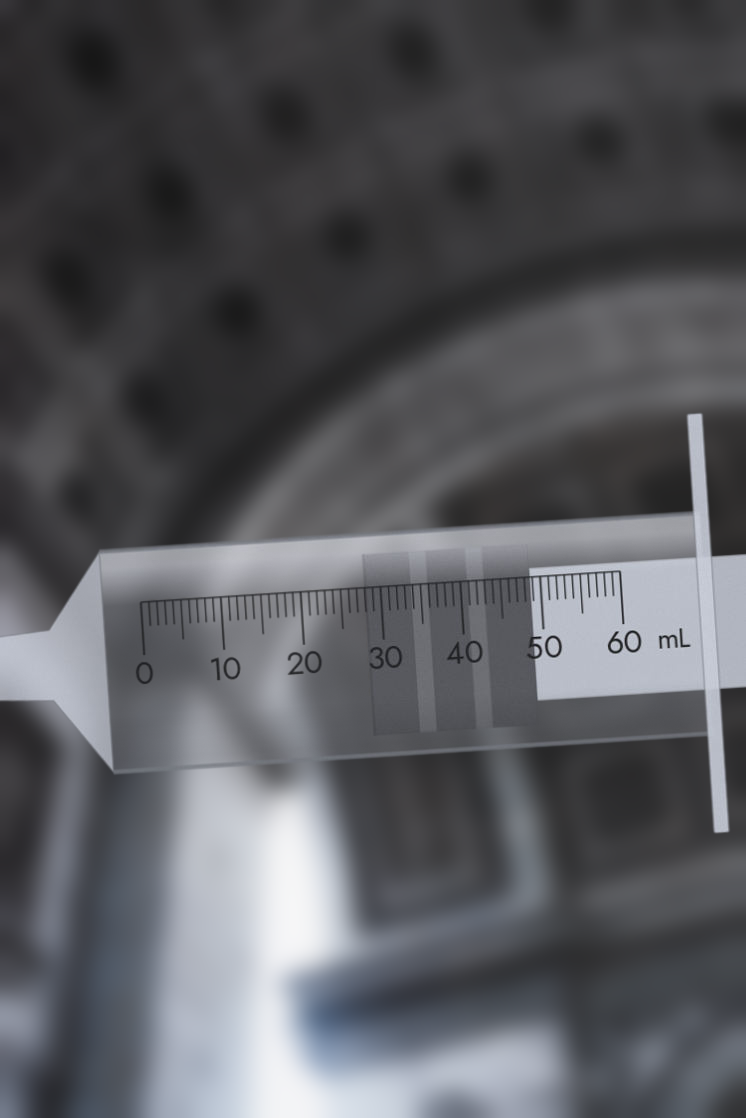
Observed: 28 mL
